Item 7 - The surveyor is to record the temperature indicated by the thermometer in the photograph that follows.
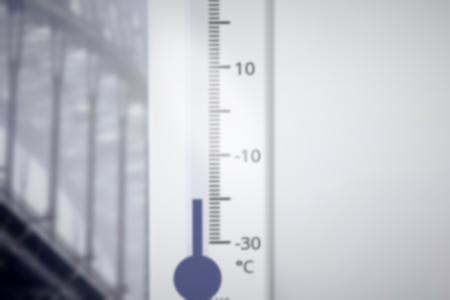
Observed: -20 °C
